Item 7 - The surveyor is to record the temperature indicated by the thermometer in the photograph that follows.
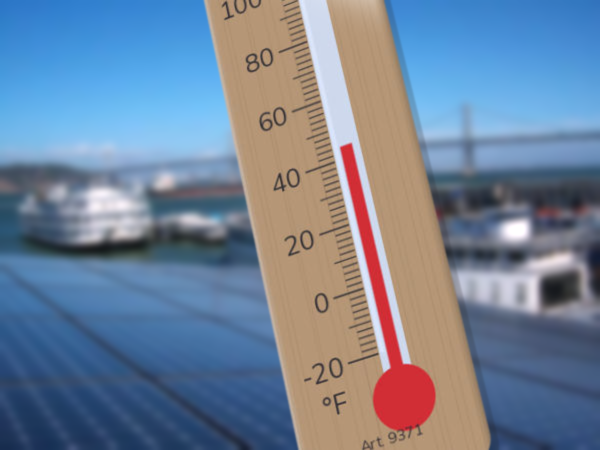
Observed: 44 °F
